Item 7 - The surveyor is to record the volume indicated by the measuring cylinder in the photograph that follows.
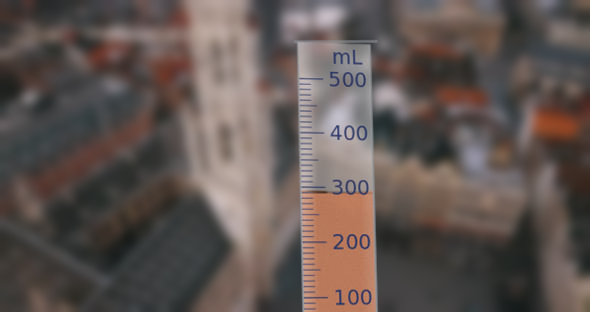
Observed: 290 mL
